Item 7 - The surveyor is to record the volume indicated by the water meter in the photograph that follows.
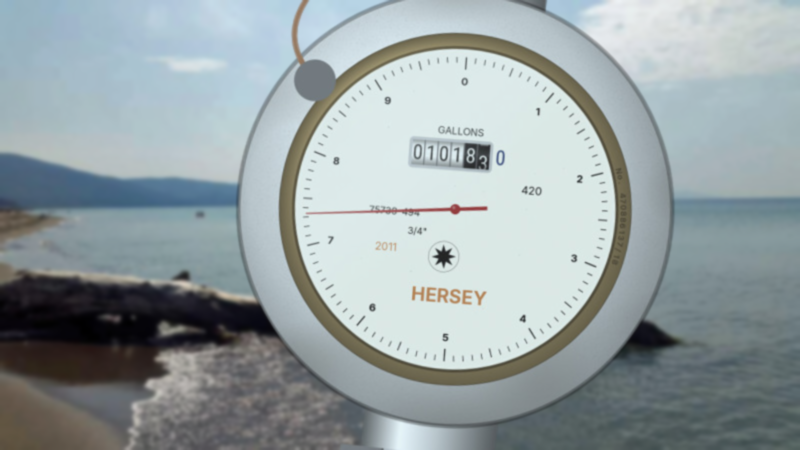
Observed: 101827.3 gal
